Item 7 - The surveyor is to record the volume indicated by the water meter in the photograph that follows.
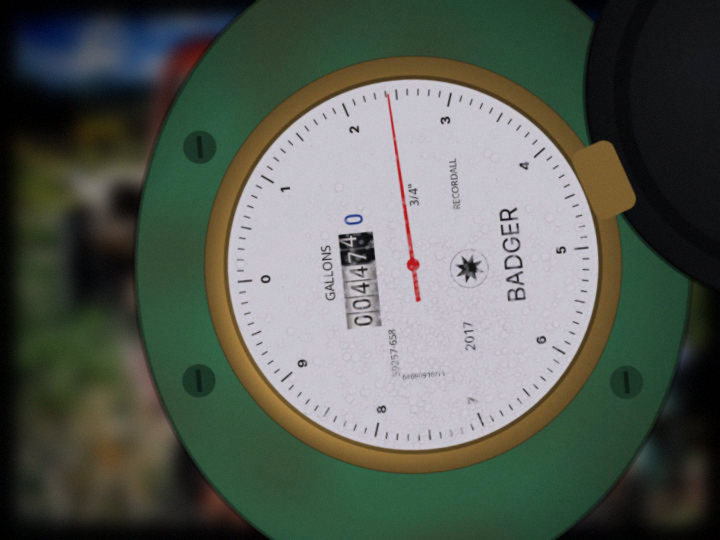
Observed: 44742.4 gal
